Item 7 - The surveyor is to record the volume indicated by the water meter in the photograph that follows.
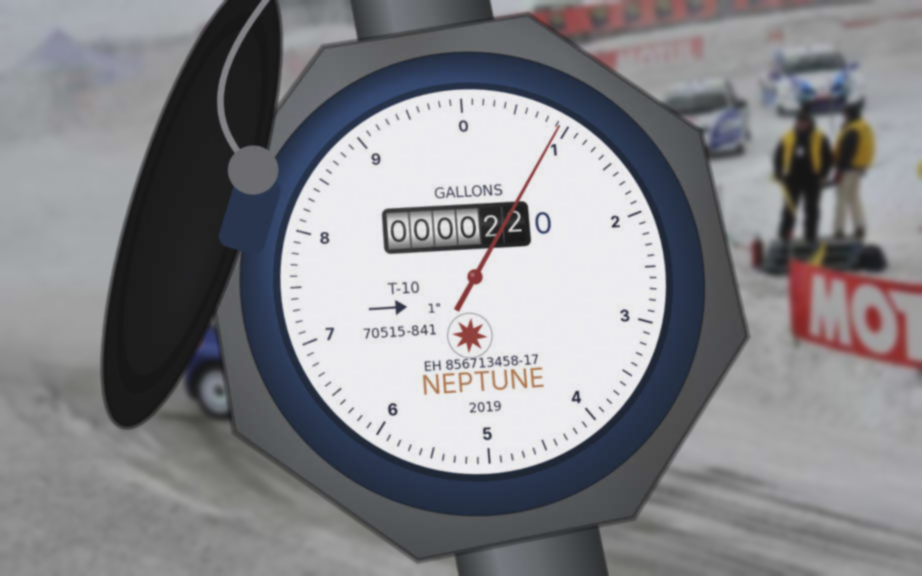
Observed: 220.9 gal
